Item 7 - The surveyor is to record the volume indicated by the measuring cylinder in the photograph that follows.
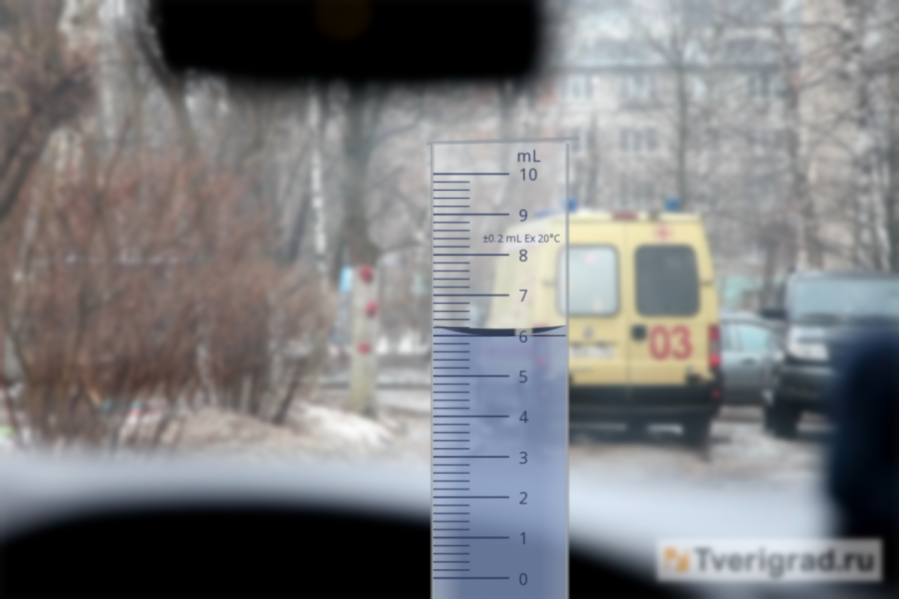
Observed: 6 mL
